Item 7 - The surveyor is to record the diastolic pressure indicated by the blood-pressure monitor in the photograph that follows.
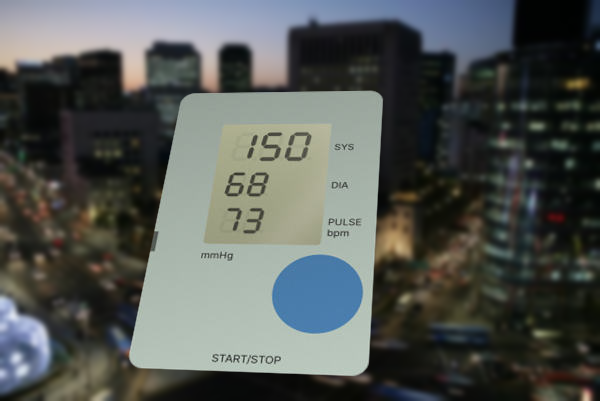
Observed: 68 mmHg
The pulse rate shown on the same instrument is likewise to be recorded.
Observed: 73 bpm
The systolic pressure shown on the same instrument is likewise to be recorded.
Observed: 150 mmHg
